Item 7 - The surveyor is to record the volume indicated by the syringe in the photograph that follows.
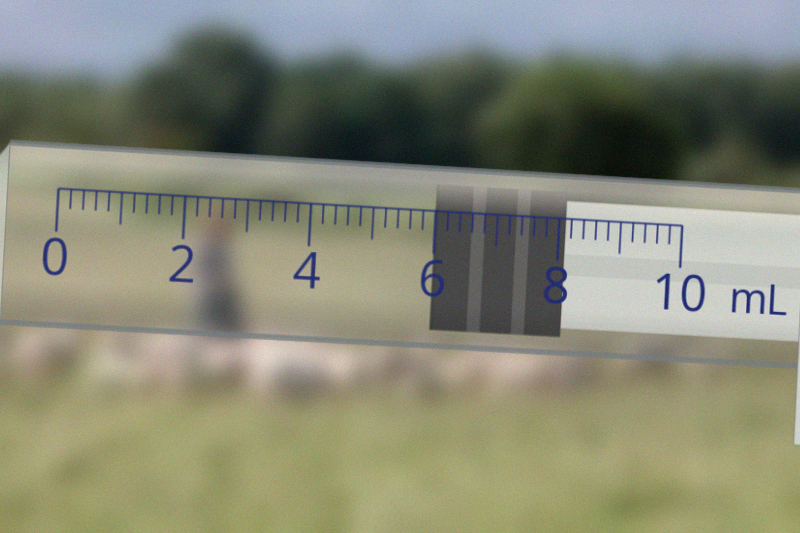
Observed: 6 mL
